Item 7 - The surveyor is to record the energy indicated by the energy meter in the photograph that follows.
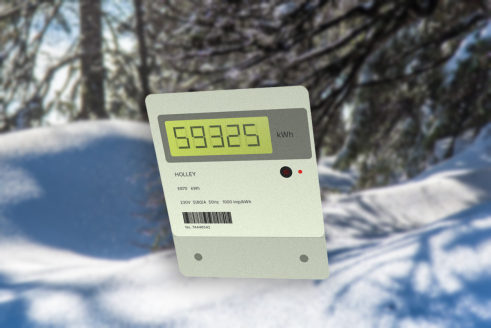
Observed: 59325 kWh
